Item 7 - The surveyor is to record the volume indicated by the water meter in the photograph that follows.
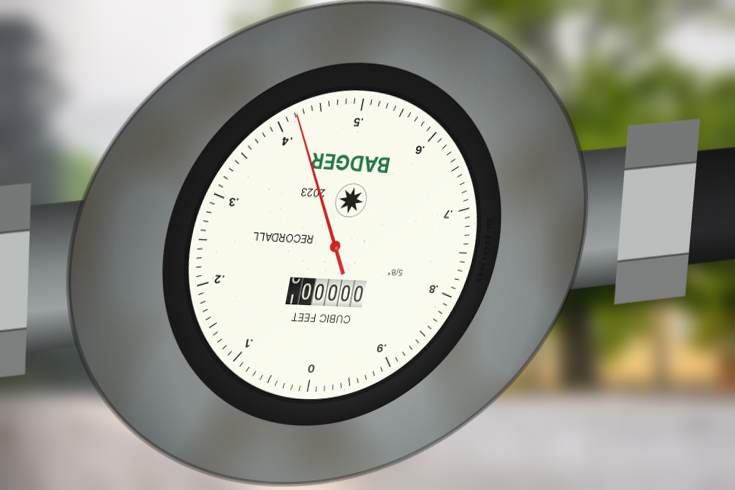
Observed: 1.42 ft³
